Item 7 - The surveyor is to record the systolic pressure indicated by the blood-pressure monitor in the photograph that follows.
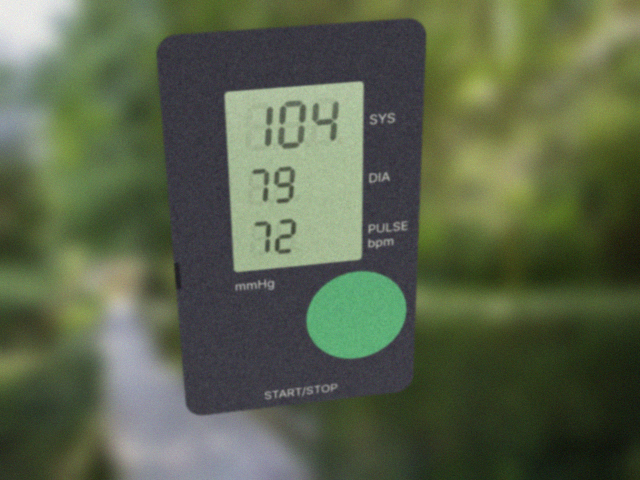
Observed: 104 mmHg
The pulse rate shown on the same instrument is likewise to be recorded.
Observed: 72 bpm
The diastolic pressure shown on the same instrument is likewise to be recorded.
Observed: 79 mmHg
